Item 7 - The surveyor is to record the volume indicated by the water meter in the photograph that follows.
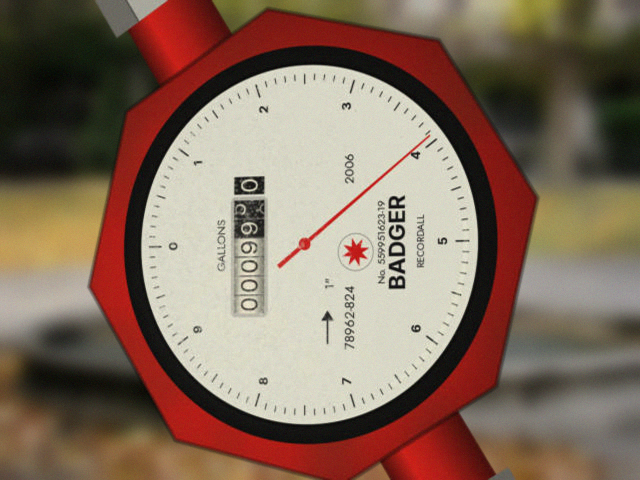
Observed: 9953.9 gal
